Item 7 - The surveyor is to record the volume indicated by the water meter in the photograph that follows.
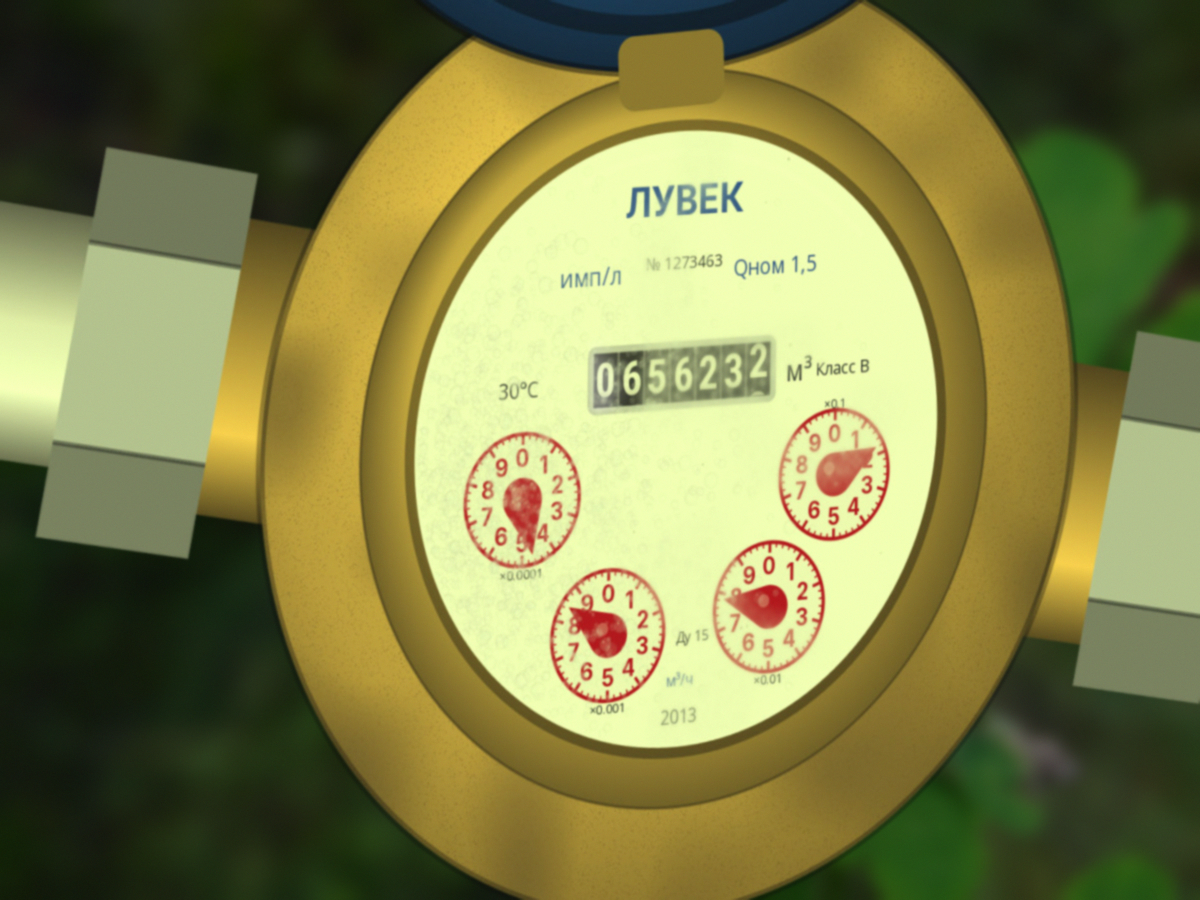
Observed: 656232.1784 m³
